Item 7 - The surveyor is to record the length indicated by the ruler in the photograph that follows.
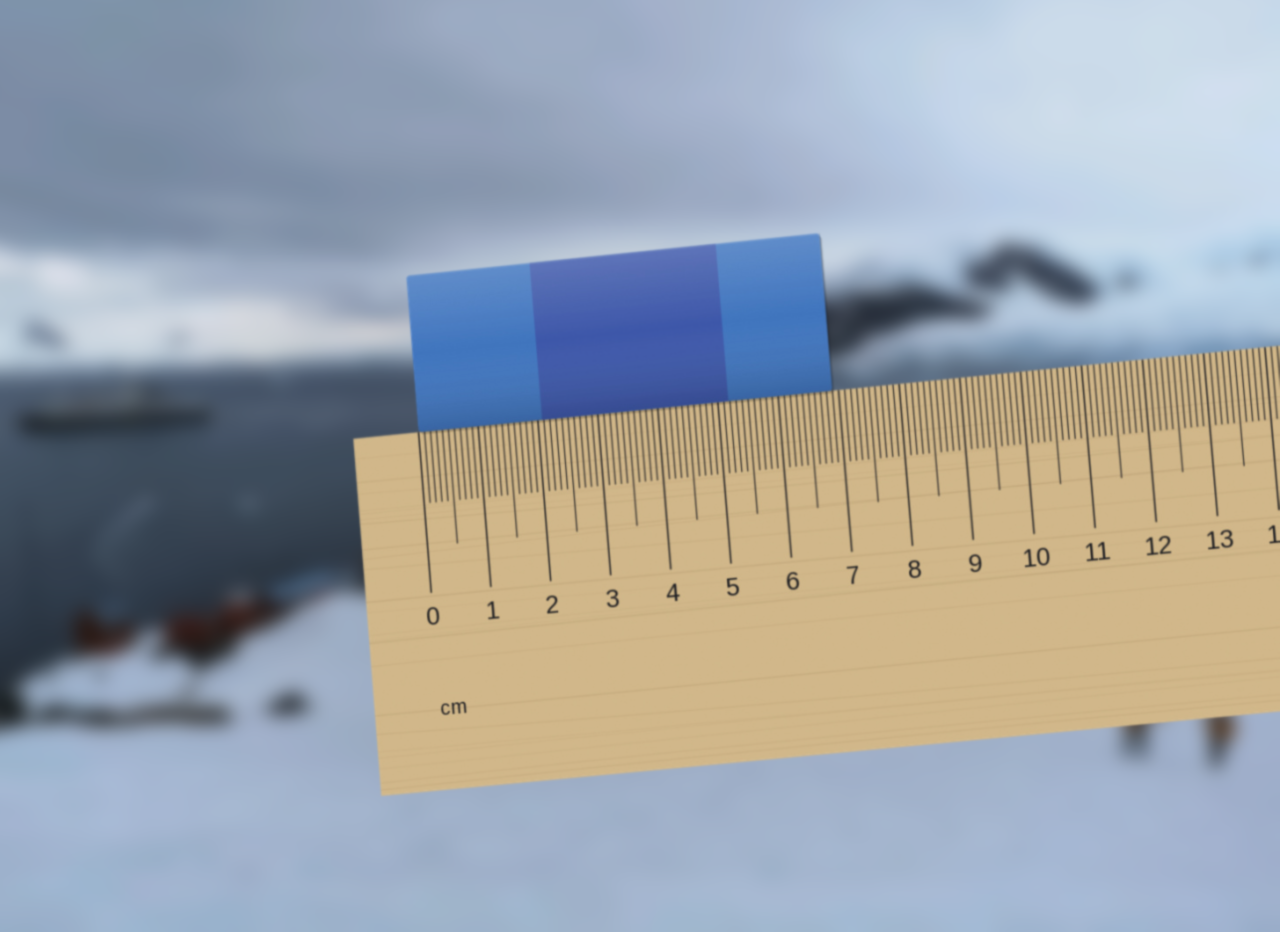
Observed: 6.9 cm
